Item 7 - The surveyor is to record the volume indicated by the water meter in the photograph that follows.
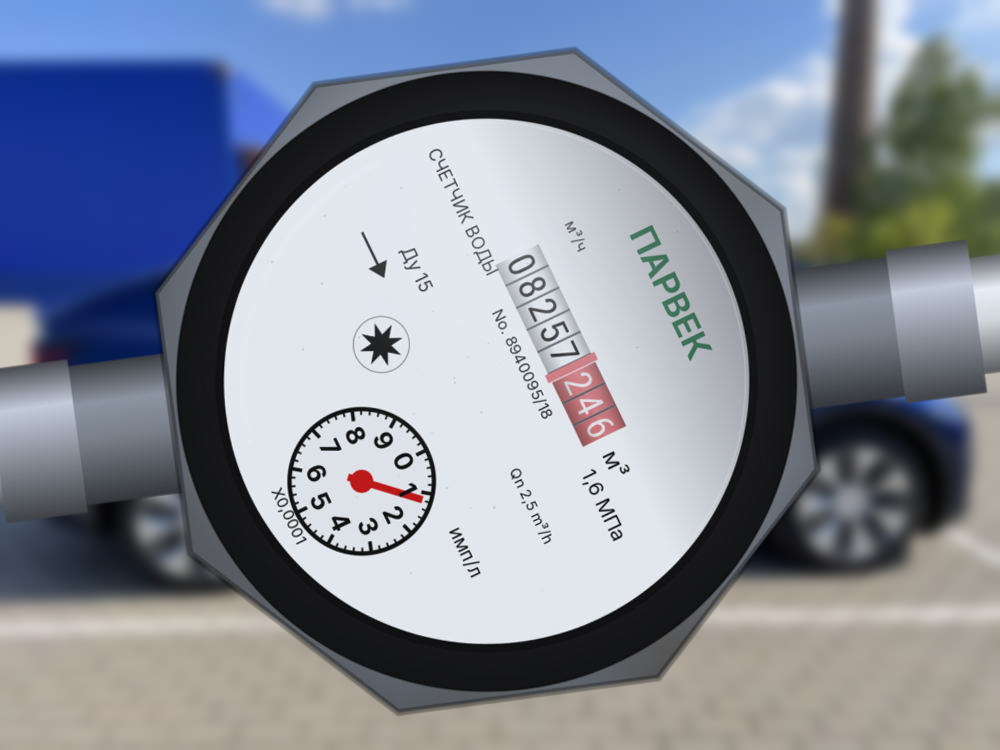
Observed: 8257.2461 m³
